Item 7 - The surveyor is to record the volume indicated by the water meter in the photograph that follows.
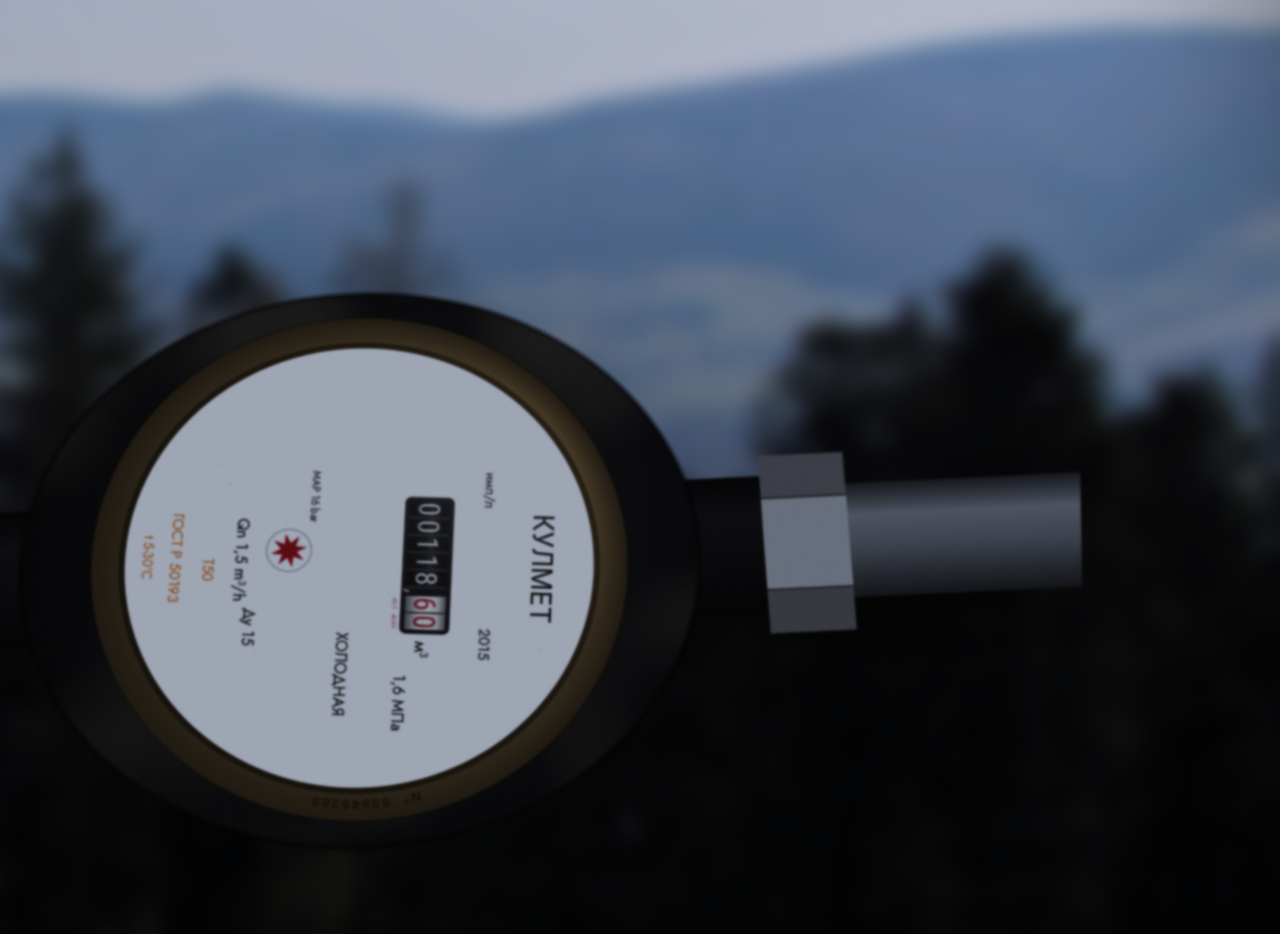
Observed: 118.60 m³
